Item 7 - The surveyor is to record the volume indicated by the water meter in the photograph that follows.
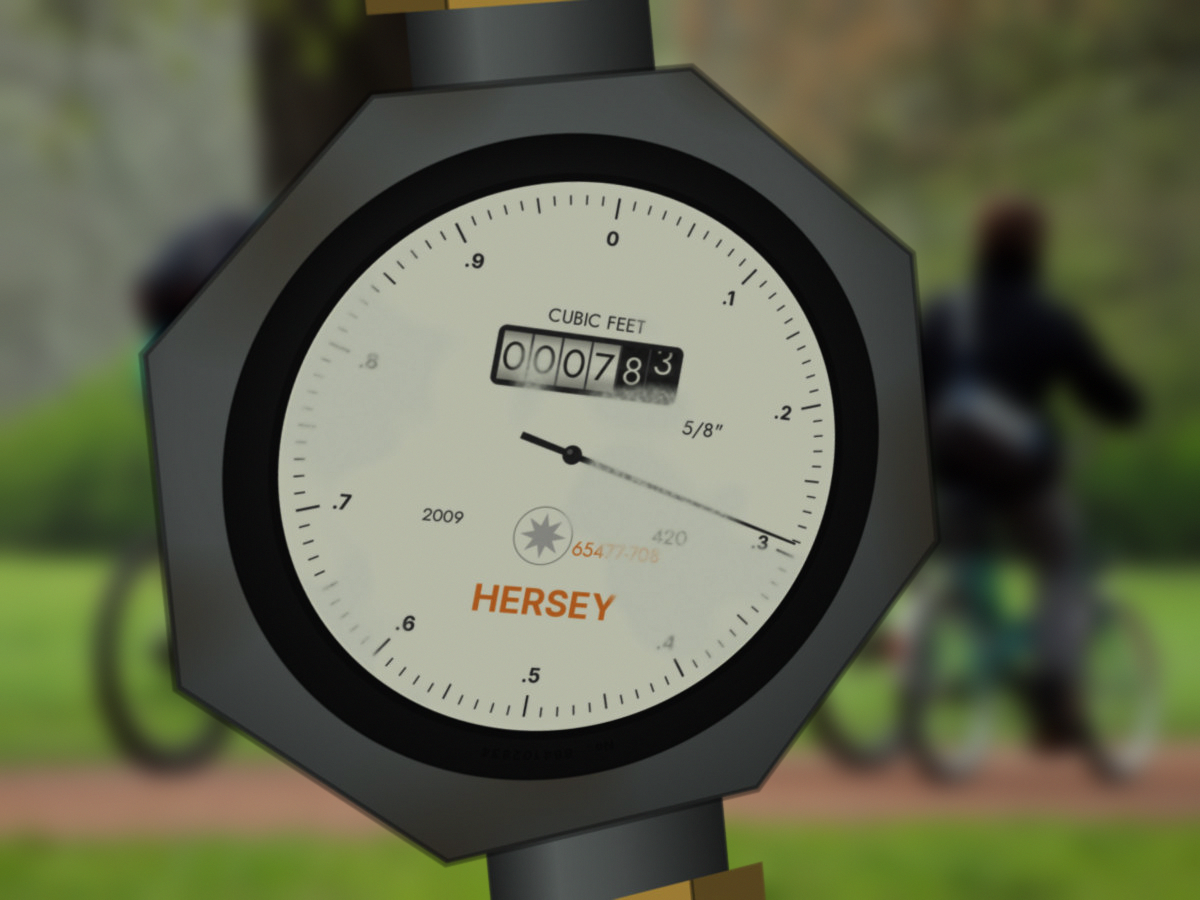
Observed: 783.29 ft³
